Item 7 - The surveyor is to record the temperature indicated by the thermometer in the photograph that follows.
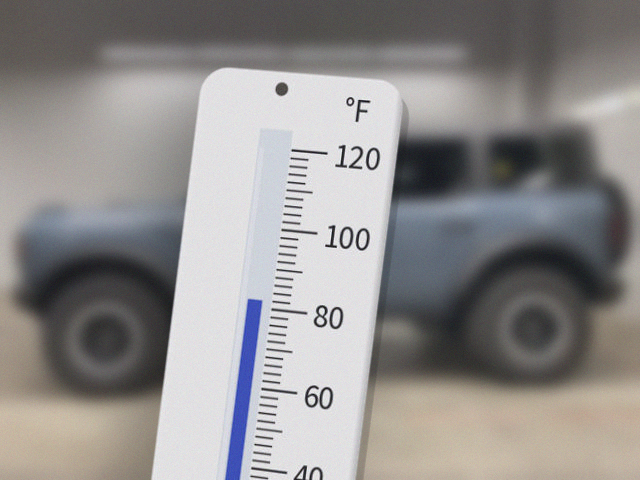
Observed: 82 °F
